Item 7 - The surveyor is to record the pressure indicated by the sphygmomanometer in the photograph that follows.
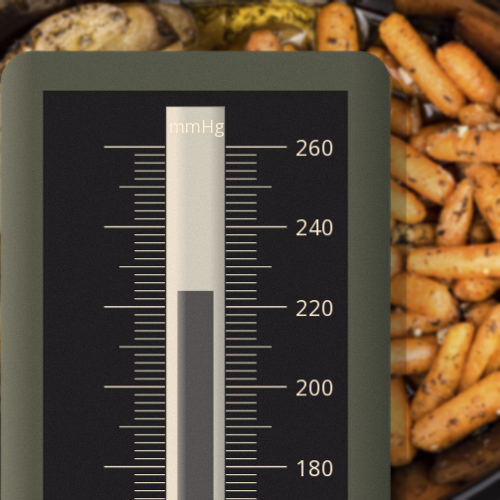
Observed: 224 mmHg
